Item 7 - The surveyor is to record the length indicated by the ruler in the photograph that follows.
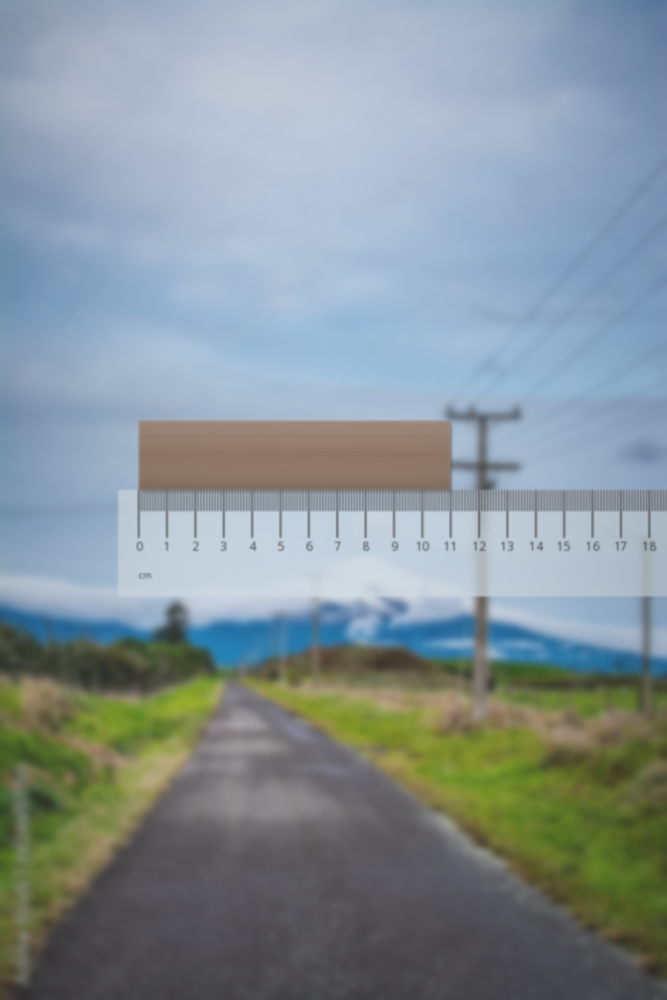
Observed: 11 cm
